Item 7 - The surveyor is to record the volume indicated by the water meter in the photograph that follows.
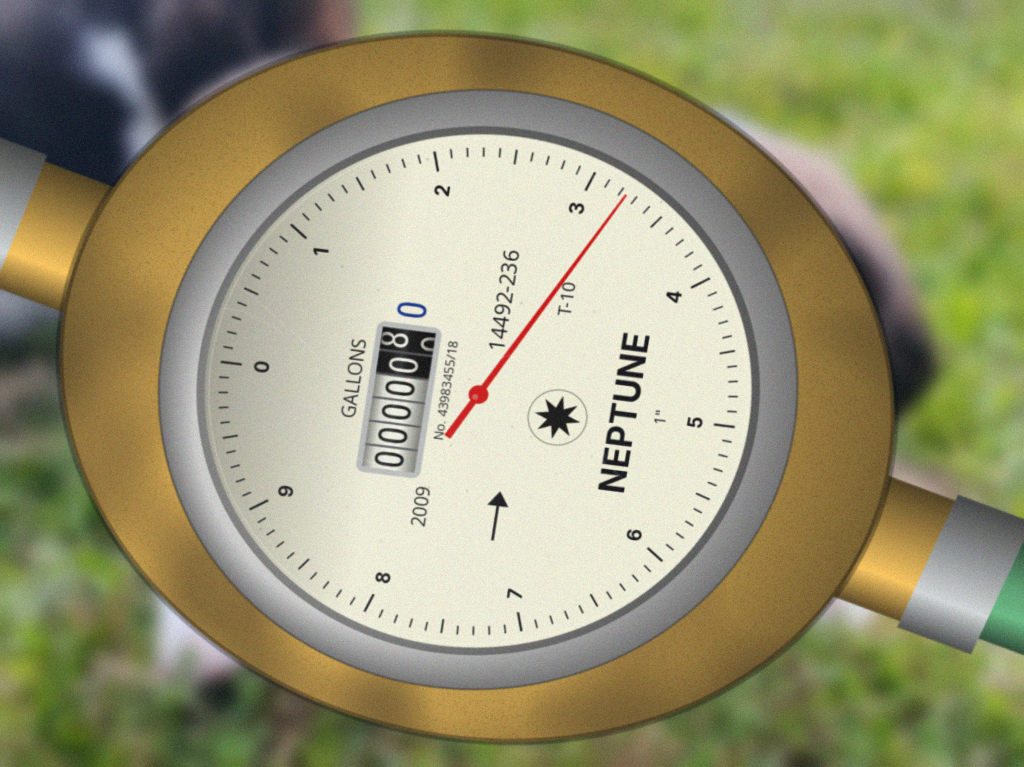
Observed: 83.2 gal
